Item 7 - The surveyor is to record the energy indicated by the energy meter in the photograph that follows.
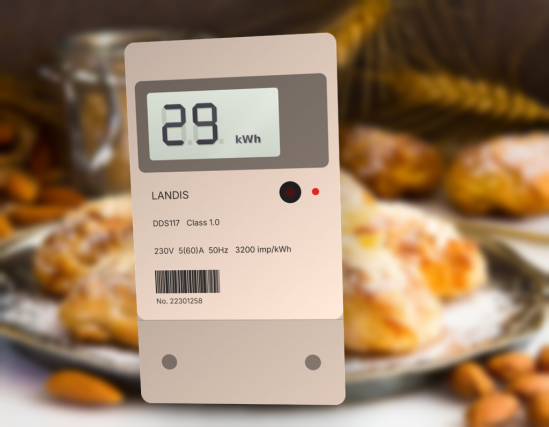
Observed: 29 kWh
